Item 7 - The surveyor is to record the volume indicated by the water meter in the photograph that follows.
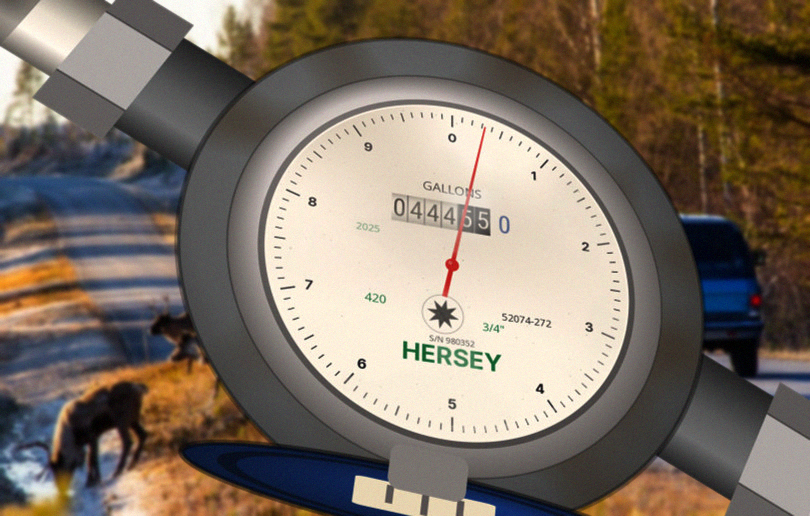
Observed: 444550.3 gal
